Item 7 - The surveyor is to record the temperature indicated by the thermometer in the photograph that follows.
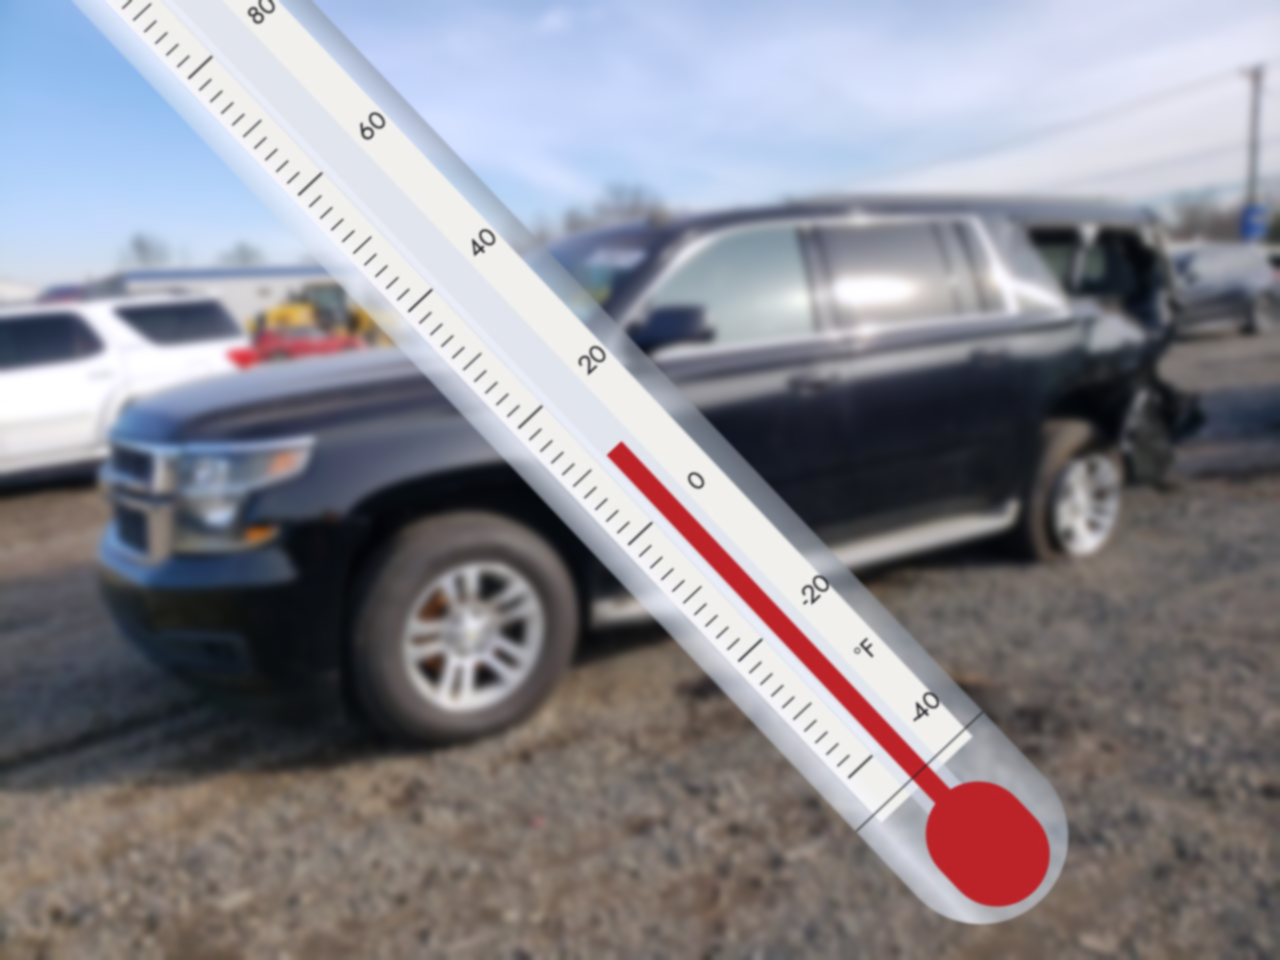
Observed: 10 °F
